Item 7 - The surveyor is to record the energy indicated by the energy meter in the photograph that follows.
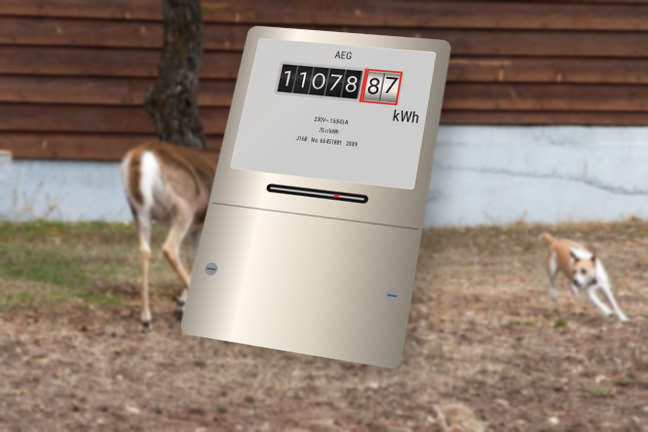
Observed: 11078.87 kWh
